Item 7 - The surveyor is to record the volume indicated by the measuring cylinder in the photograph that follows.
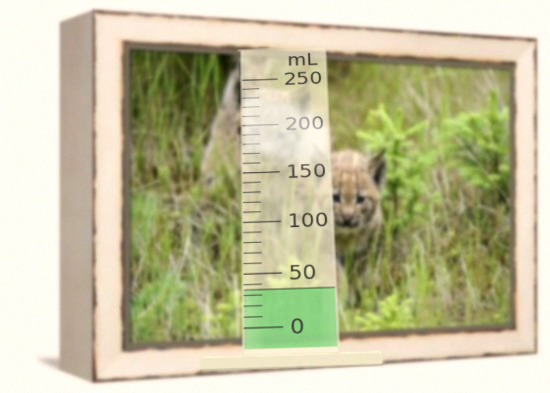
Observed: 35 mL
